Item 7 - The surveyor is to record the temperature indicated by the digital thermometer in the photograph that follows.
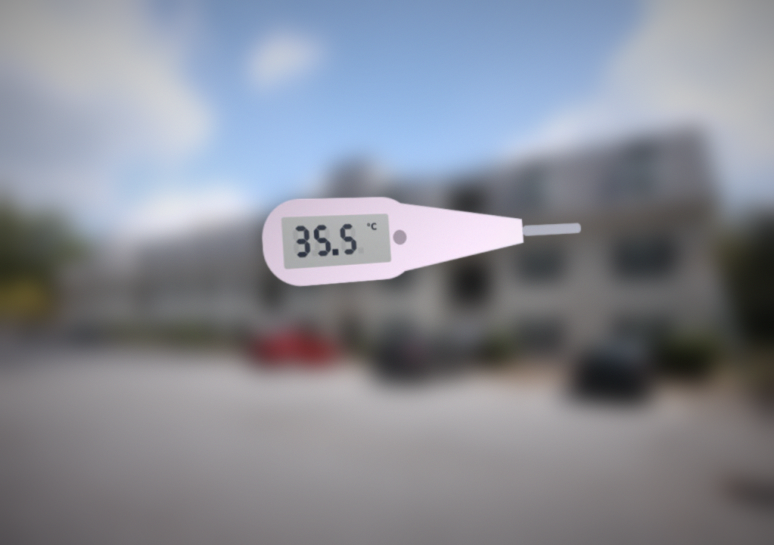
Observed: 35.5 °C
